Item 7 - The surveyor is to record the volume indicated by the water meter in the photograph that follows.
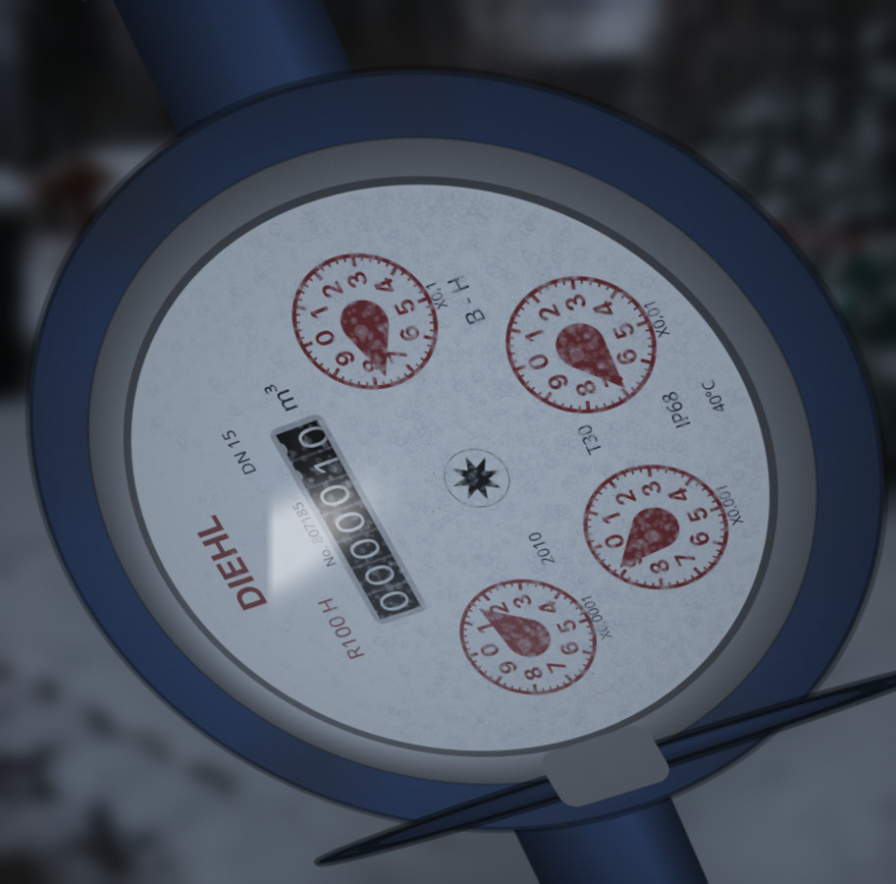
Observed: 9.7691 m³
